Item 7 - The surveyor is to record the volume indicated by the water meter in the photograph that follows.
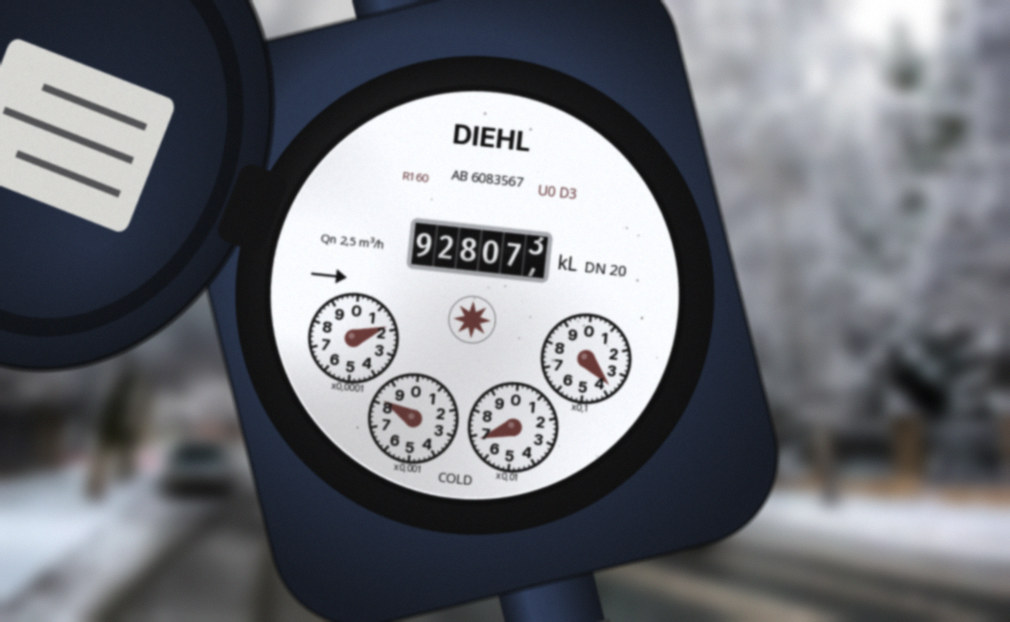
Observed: 928073.3681 kL
